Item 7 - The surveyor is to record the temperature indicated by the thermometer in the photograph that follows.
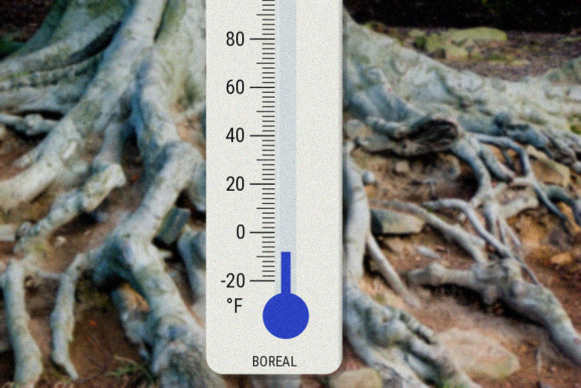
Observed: -8 °F
